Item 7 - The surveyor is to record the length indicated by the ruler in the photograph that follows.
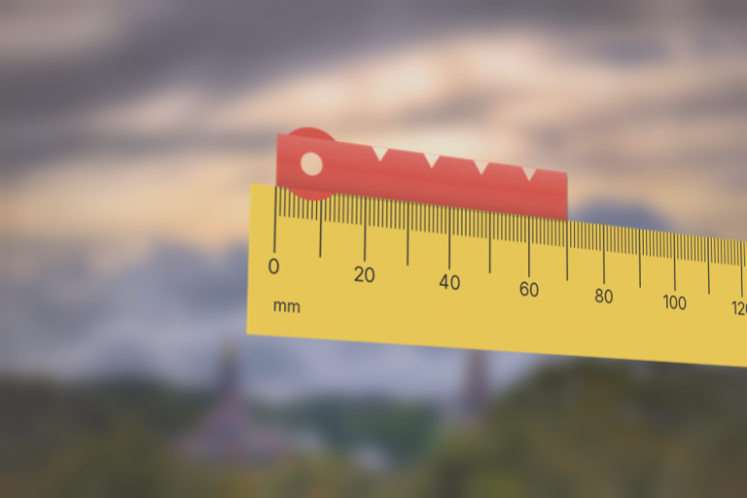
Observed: 70 mm
